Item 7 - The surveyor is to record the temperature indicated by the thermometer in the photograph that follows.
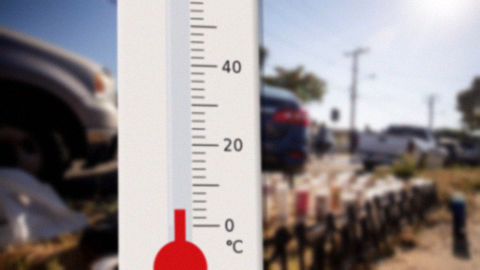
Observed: 4 °C
